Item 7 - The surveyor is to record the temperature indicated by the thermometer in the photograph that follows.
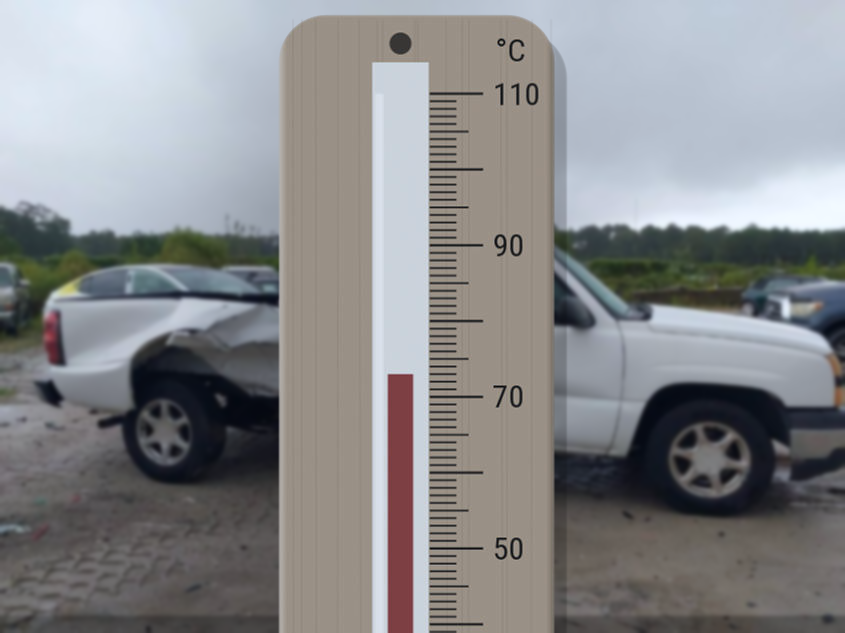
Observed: 73 °C
